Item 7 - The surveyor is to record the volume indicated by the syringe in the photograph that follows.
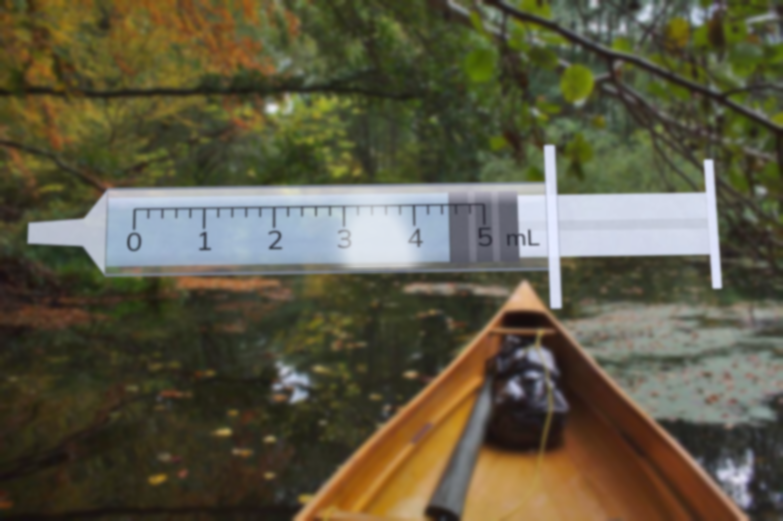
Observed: 4.5 mL
